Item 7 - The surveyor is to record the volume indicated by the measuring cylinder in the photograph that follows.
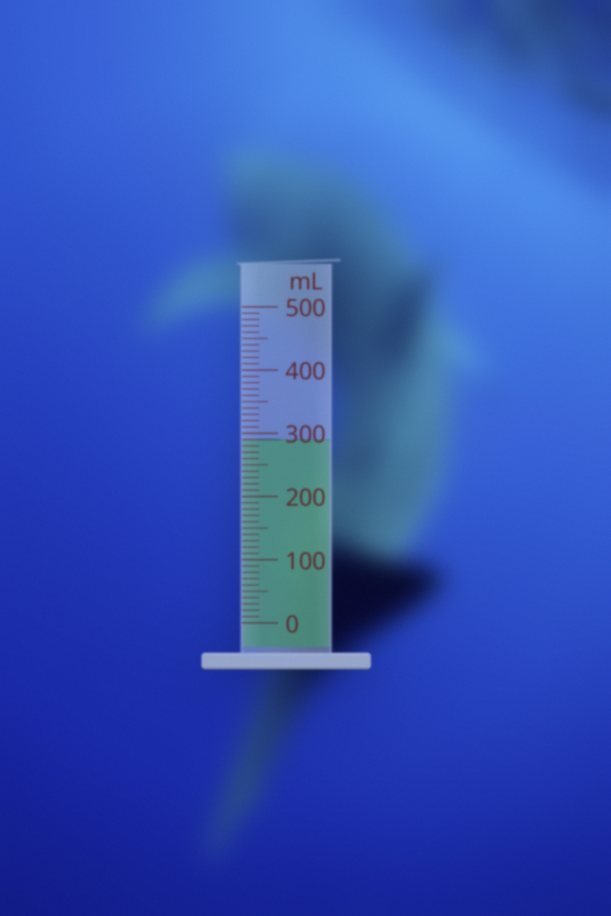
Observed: 290 mL
